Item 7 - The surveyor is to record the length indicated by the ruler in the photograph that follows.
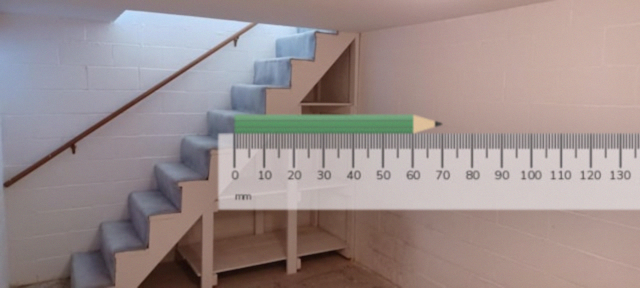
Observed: 70 mm
